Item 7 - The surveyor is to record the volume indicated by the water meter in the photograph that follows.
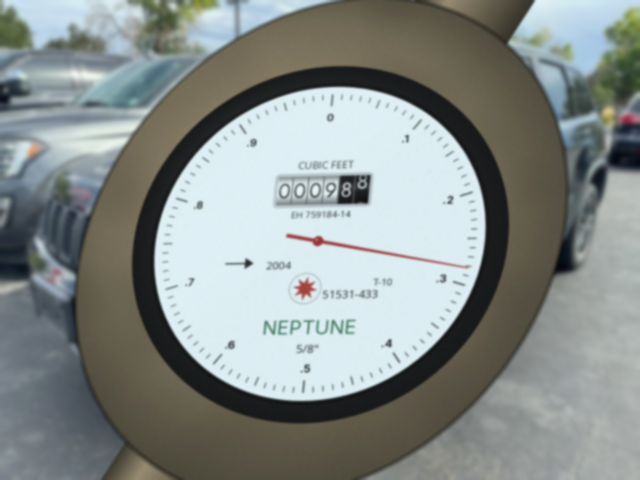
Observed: 988.28 ft³
